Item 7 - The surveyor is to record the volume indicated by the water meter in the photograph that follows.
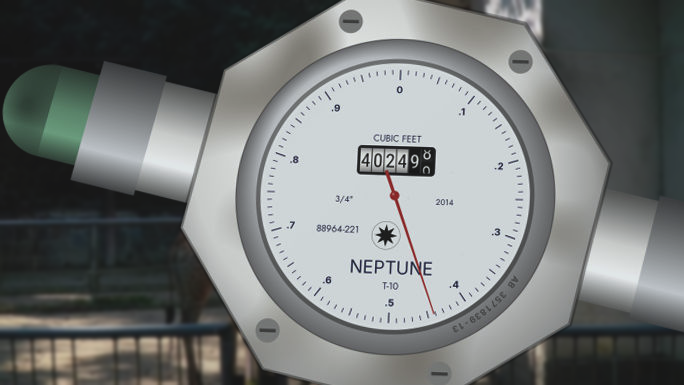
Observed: 402498.44 ft³
